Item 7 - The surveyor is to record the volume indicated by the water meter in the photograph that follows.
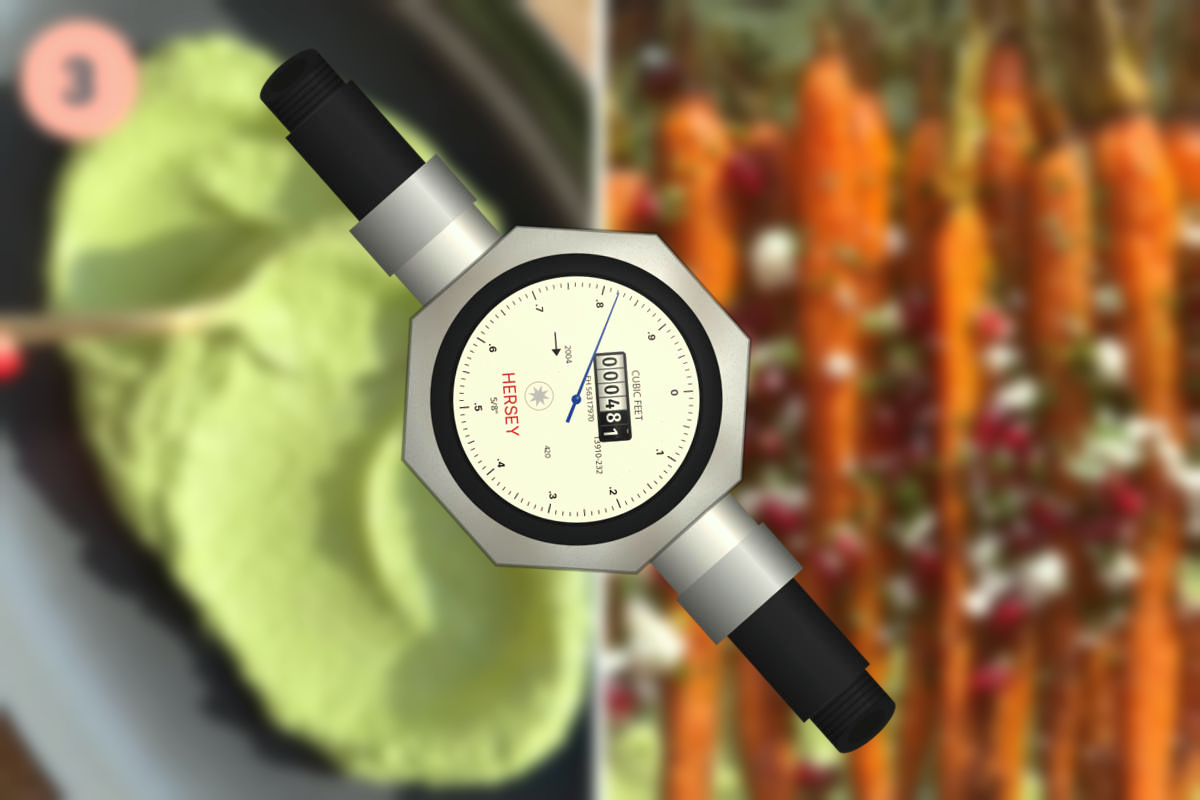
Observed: 480.82 ft³
